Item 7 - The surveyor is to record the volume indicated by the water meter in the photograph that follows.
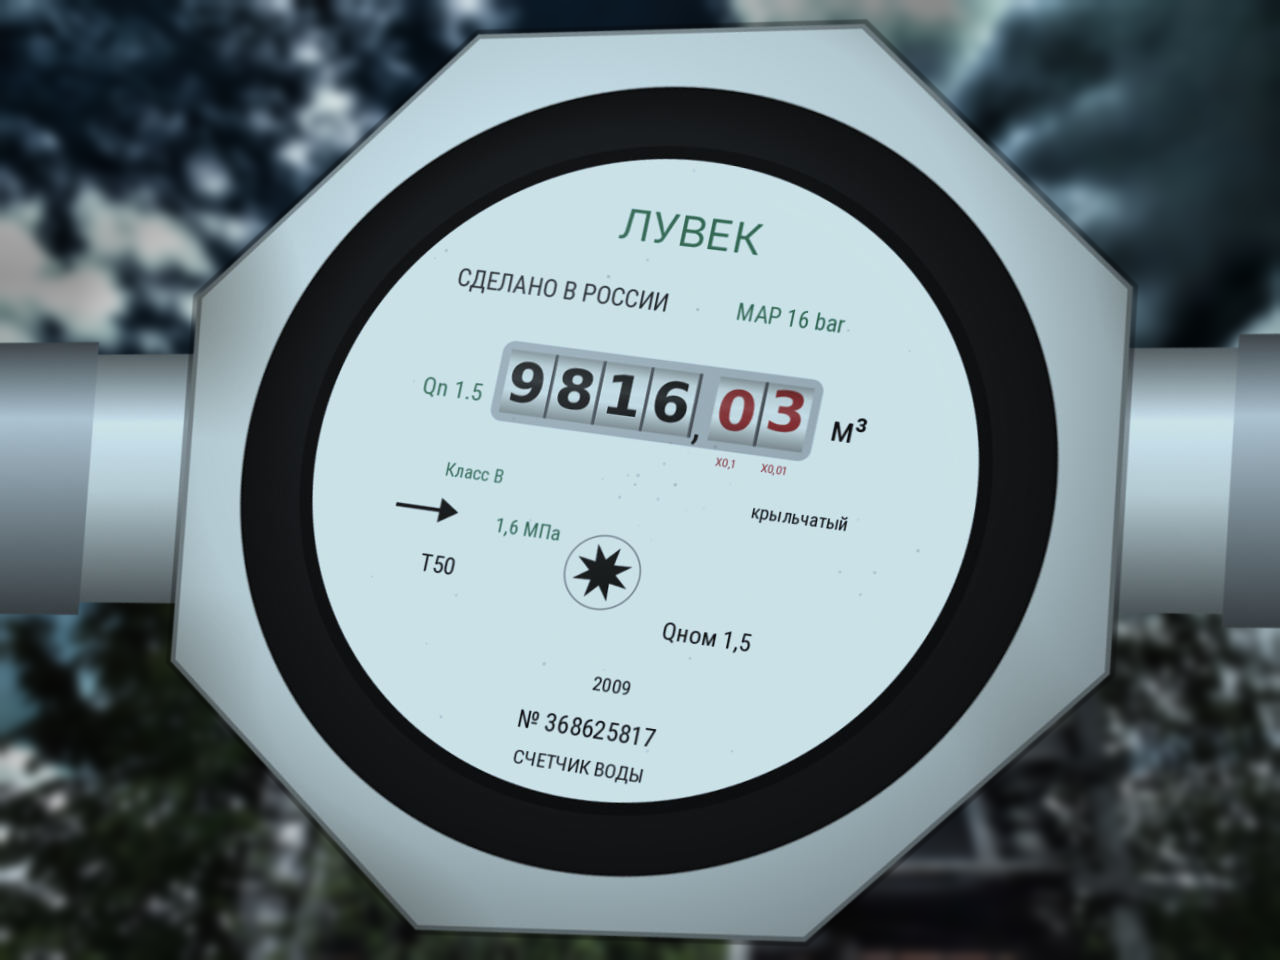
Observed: 9816.03 m³
